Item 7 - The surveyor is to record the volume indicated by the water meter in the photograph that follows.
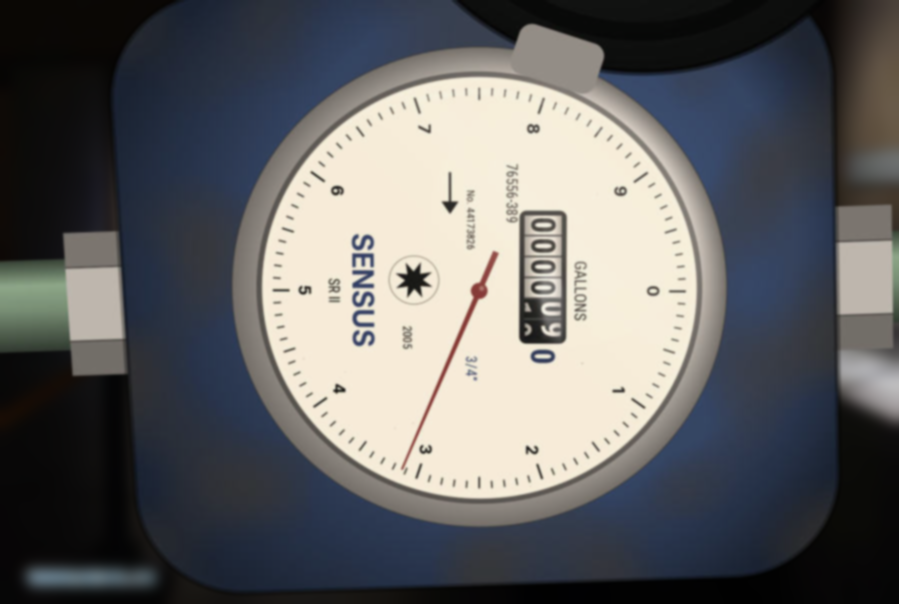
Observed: 93.1 gal
